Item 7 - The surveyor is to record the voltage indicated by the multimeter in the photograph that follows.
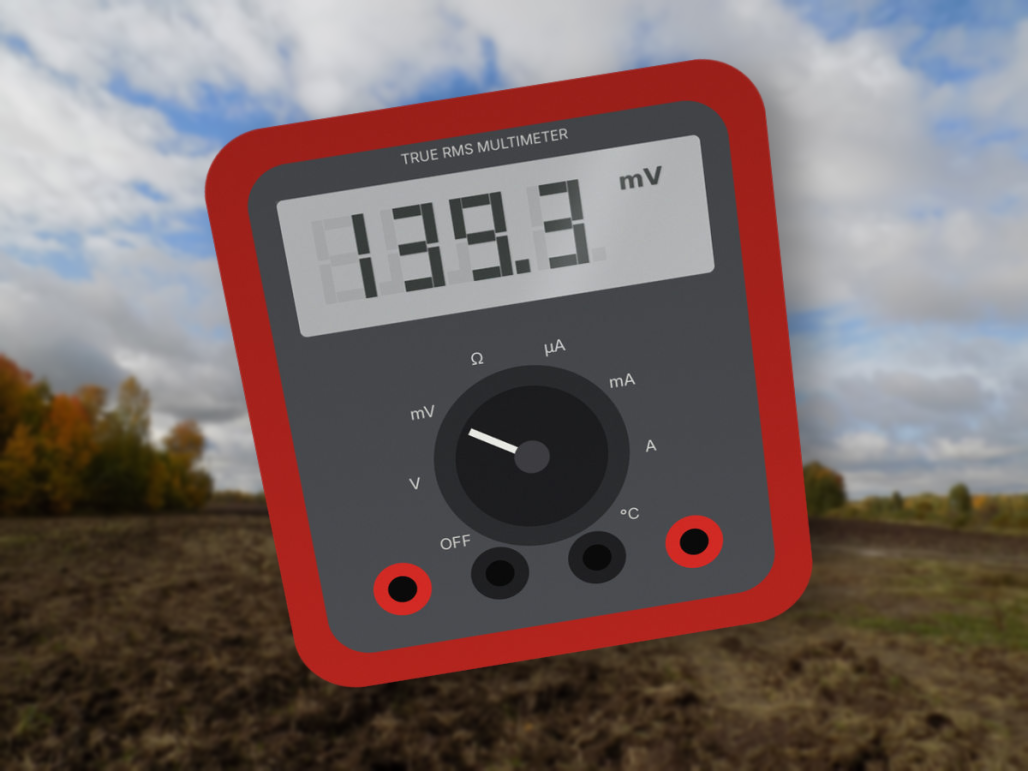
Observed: 139.3 mV
